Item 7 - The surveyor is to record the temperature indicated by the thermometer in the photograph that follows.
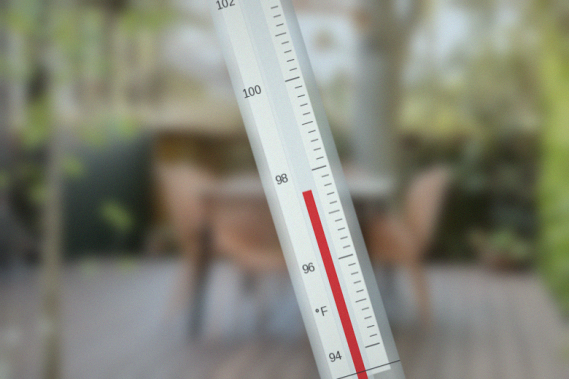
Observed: 97.6 °F
